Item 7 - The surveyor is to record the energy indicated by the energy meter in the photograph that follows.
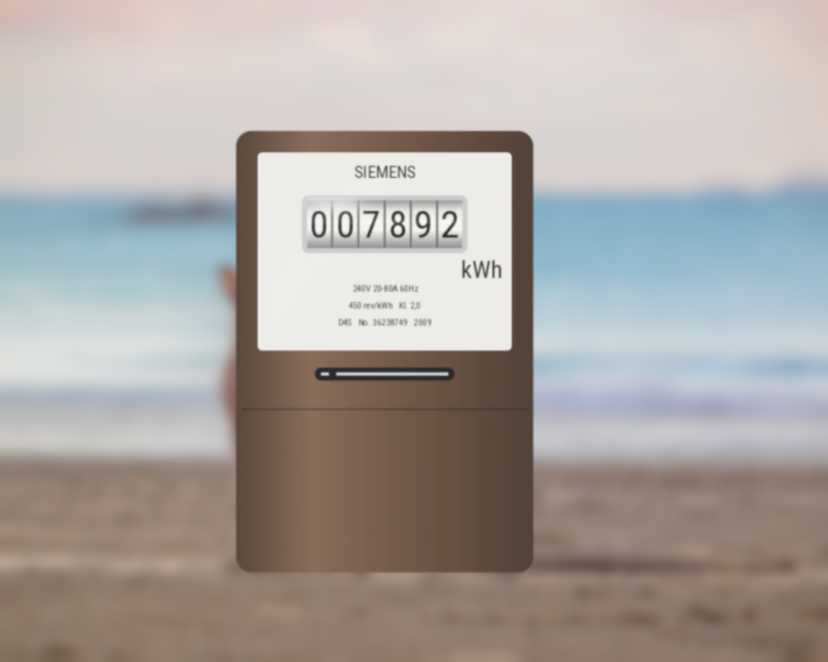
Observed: 7892 kWh
